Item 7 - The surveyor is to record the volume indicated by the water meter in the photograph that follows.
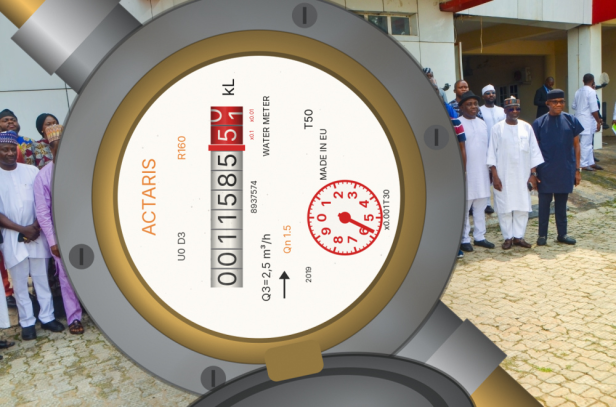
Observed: 11585.505 kL
